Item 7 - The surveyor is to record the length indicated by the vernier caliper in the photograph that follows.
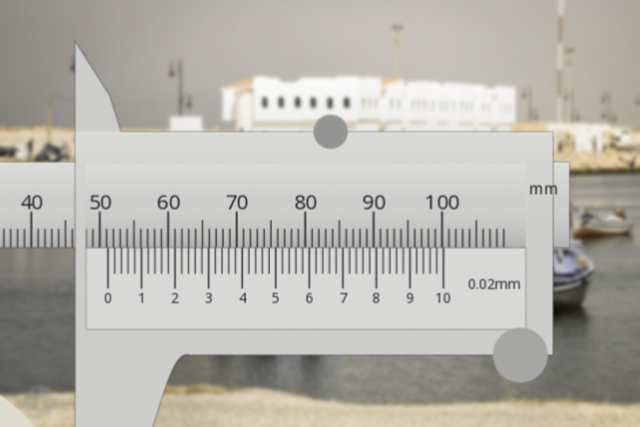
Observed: 51.2 mm
